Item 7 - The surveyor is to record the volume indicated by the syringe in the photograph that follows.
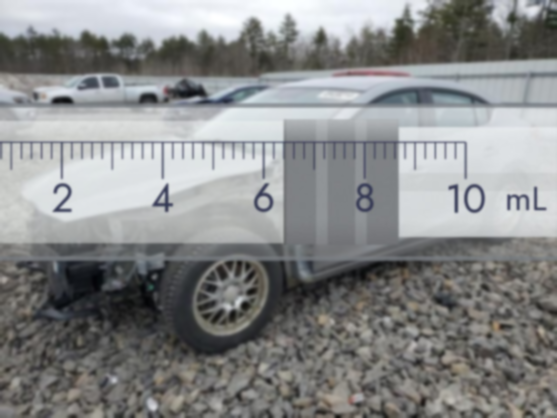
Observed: 6.4 mL
